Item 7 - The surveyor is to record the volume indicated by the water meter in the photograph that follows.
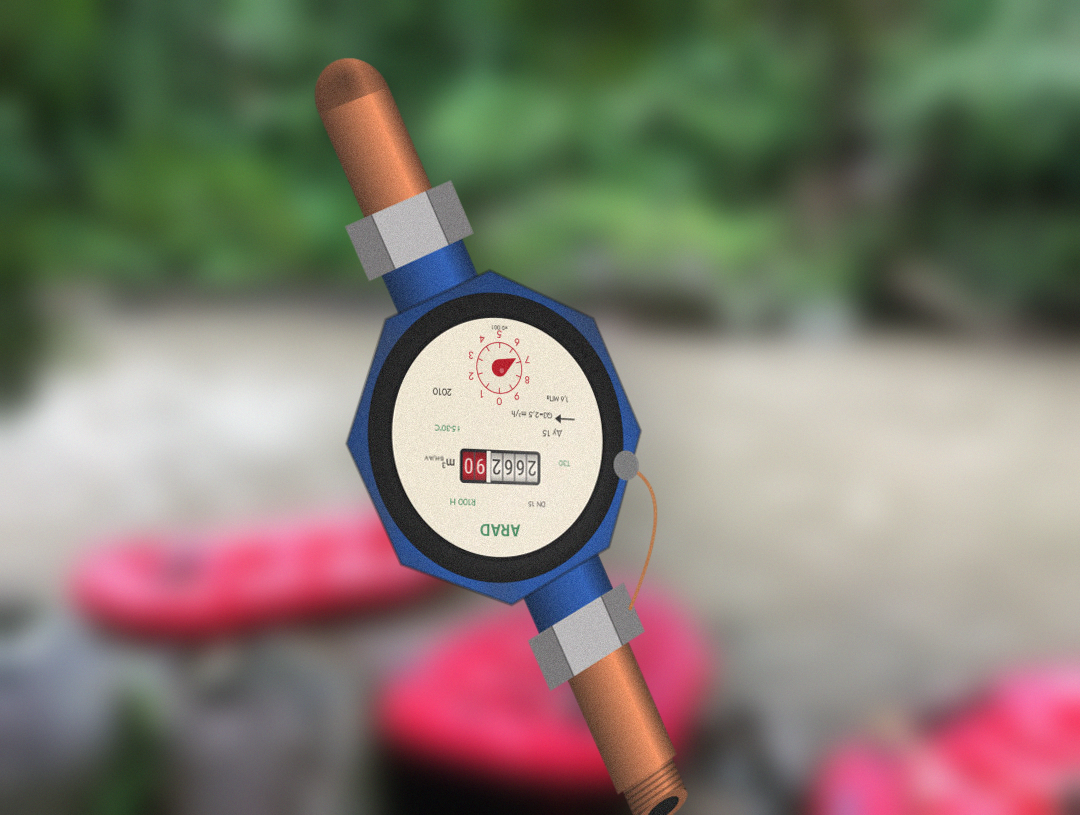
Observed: 2662.906 m³
